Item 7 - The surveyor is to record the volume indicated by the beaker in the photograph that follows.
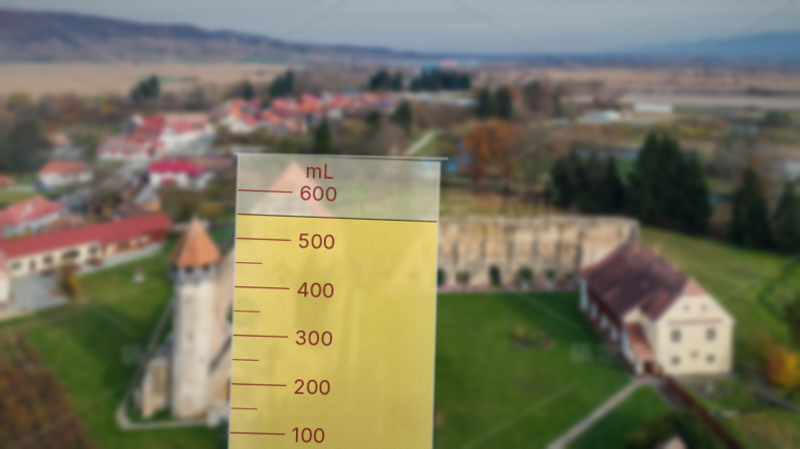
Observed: 550 mL
